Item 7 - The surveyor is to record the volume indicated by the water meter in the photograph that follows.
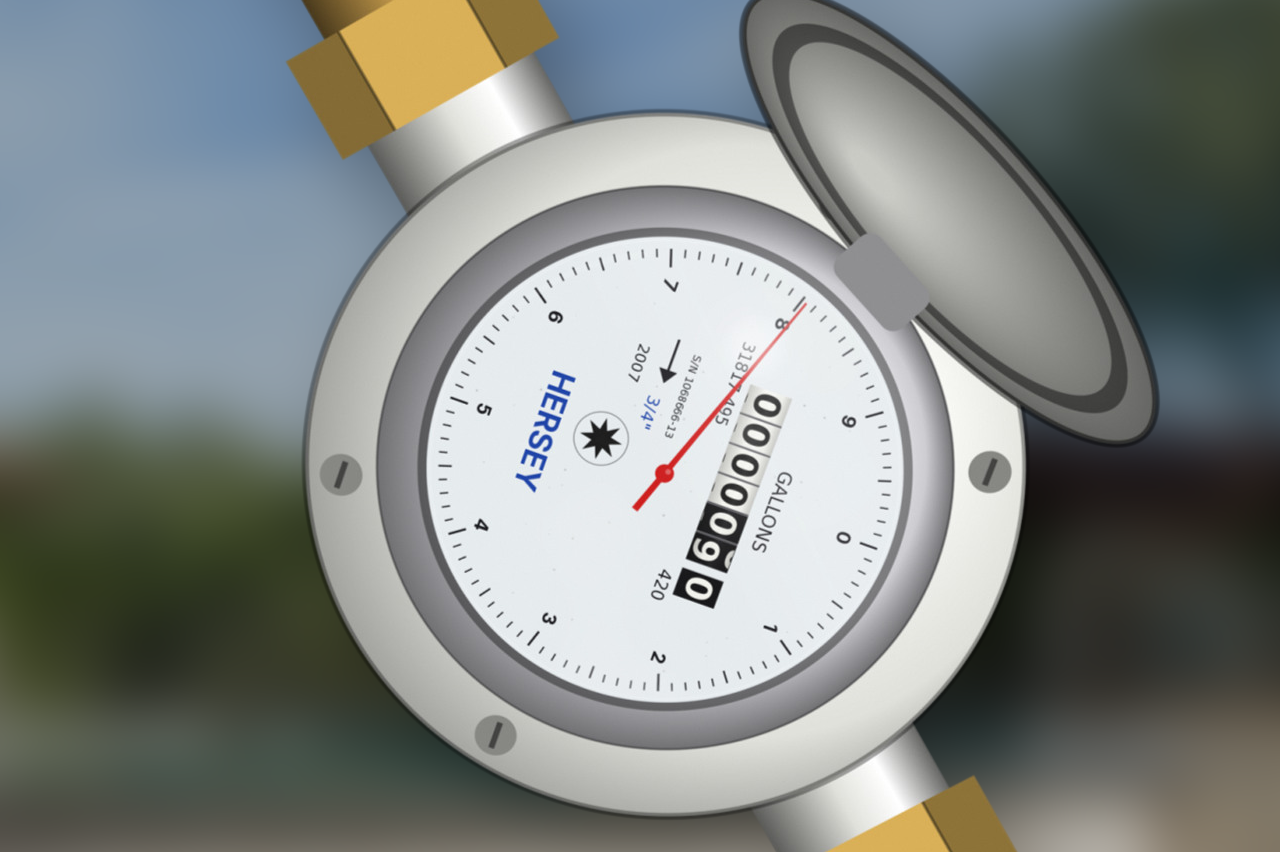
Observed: 88.0 gal
